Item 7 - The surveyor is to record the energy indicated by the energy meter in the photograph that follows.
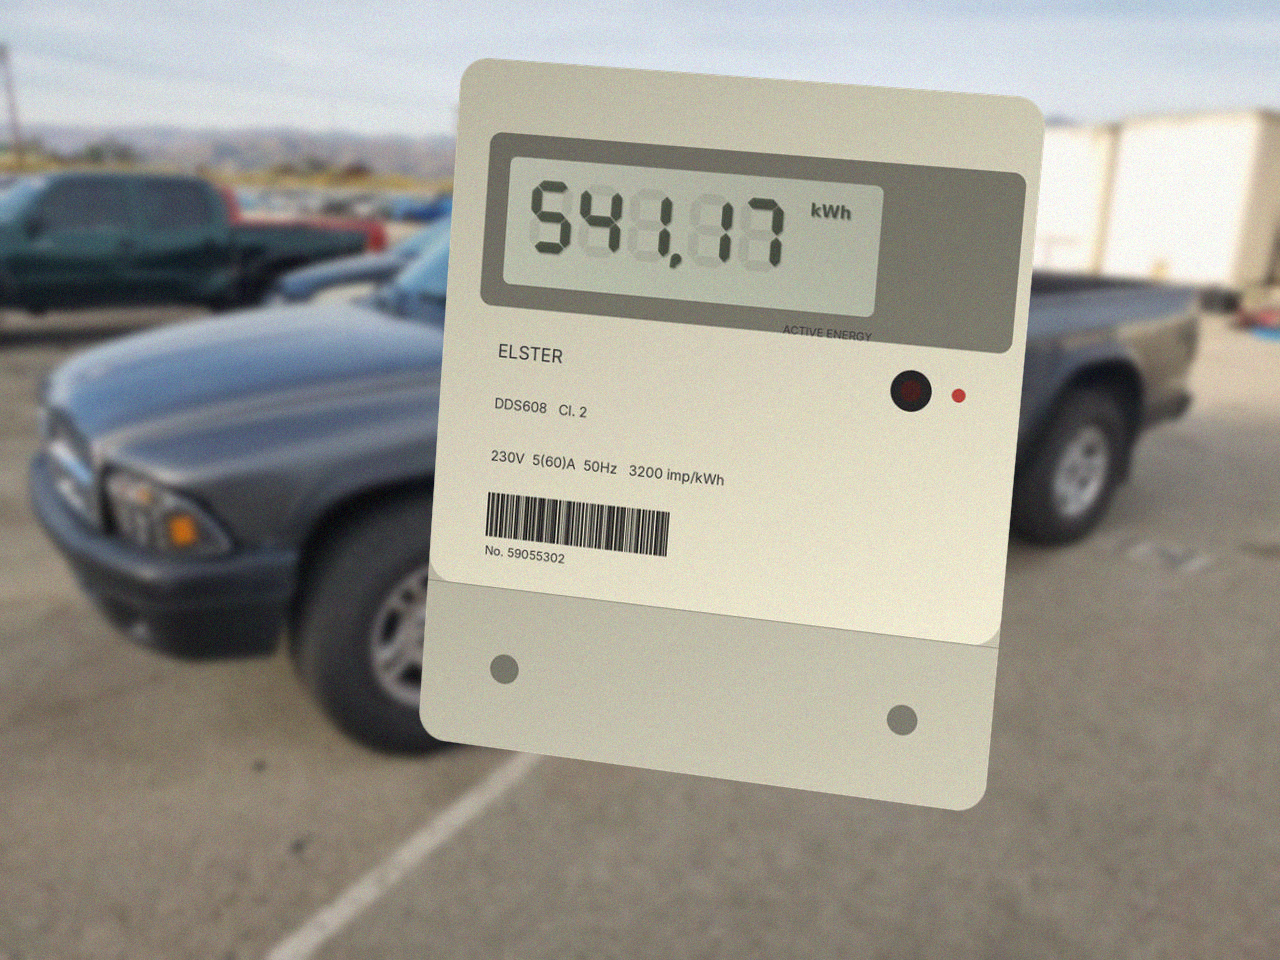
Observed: 541.17 kWh
